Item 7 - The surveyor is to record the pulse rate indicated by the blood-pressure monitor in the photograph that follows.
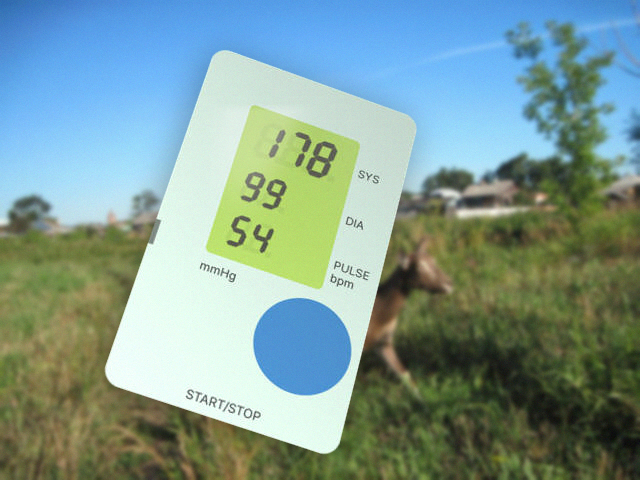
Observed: 54 bpm
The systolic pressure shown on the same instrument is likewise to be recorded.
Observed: 178 mmHg
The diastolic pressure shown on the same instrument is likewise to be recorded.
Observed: 99 mmHg
